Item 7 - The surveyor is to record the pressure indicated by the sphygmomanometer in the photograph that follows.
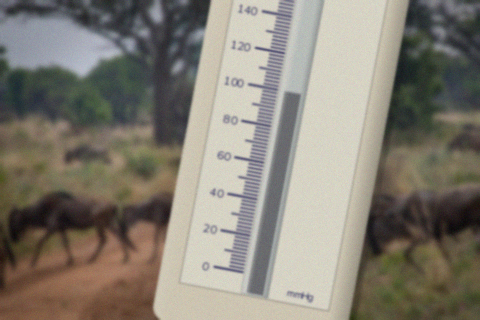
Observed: 100 mmHg
